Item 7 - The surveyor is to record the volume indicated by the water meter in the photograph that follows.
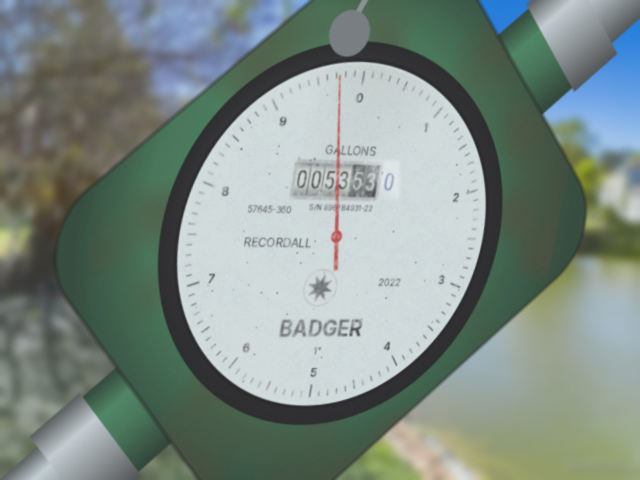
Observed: 53529.7 gal
